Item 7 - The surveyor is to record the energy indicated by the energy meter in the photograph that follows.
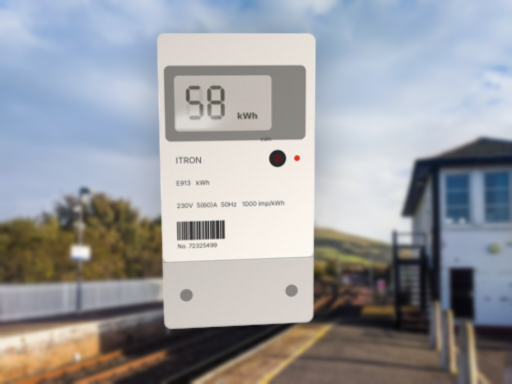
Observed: 58 kWh
